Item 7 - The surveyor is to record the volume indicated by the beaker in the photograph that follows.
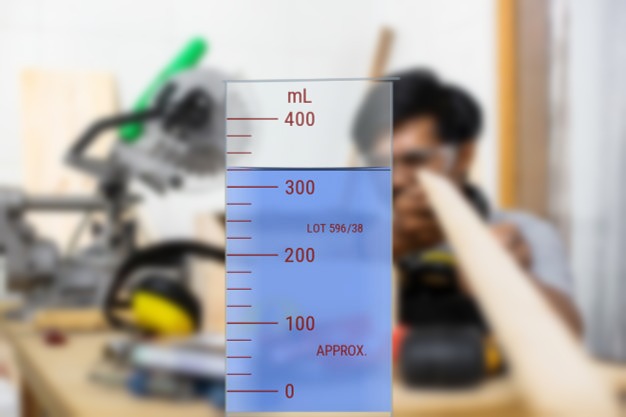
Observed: 325 mL
